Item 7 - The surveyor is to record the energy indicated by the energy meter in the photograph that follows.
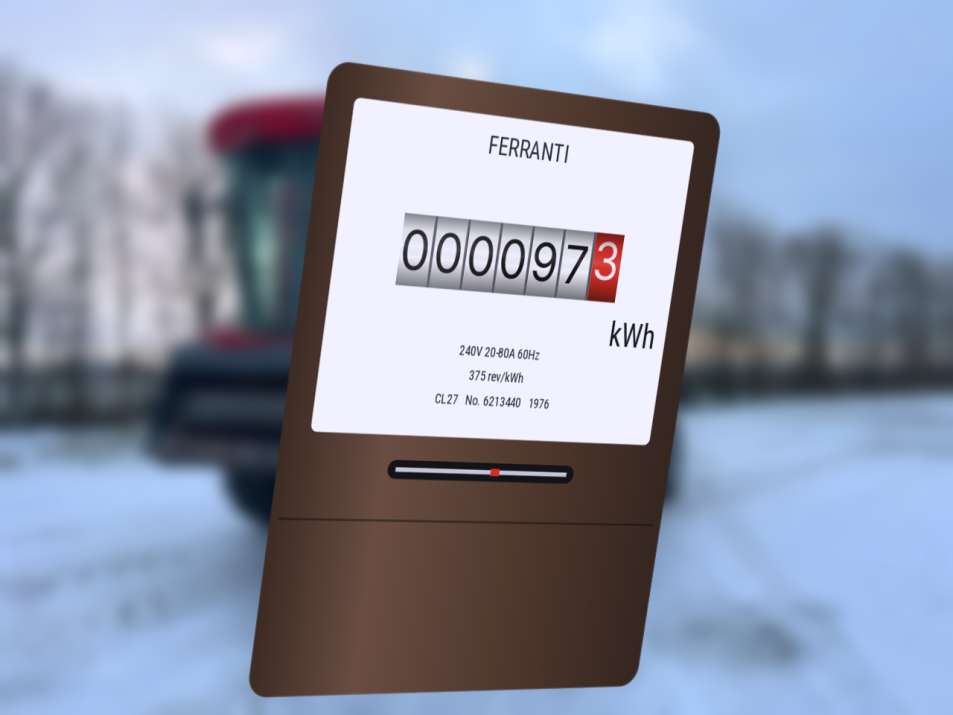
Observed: 97.3 kWh
